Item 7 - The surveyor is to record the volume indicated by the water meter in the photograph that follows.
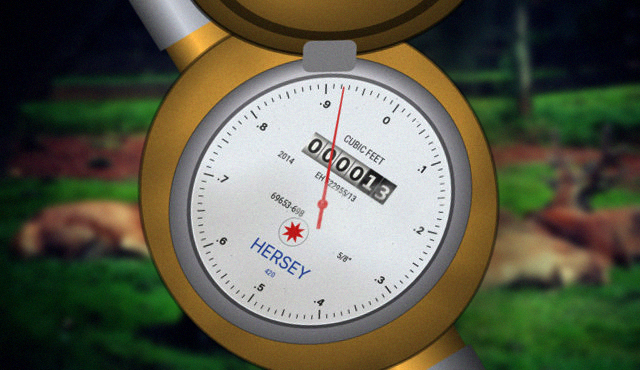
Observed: 12.92 ft³
